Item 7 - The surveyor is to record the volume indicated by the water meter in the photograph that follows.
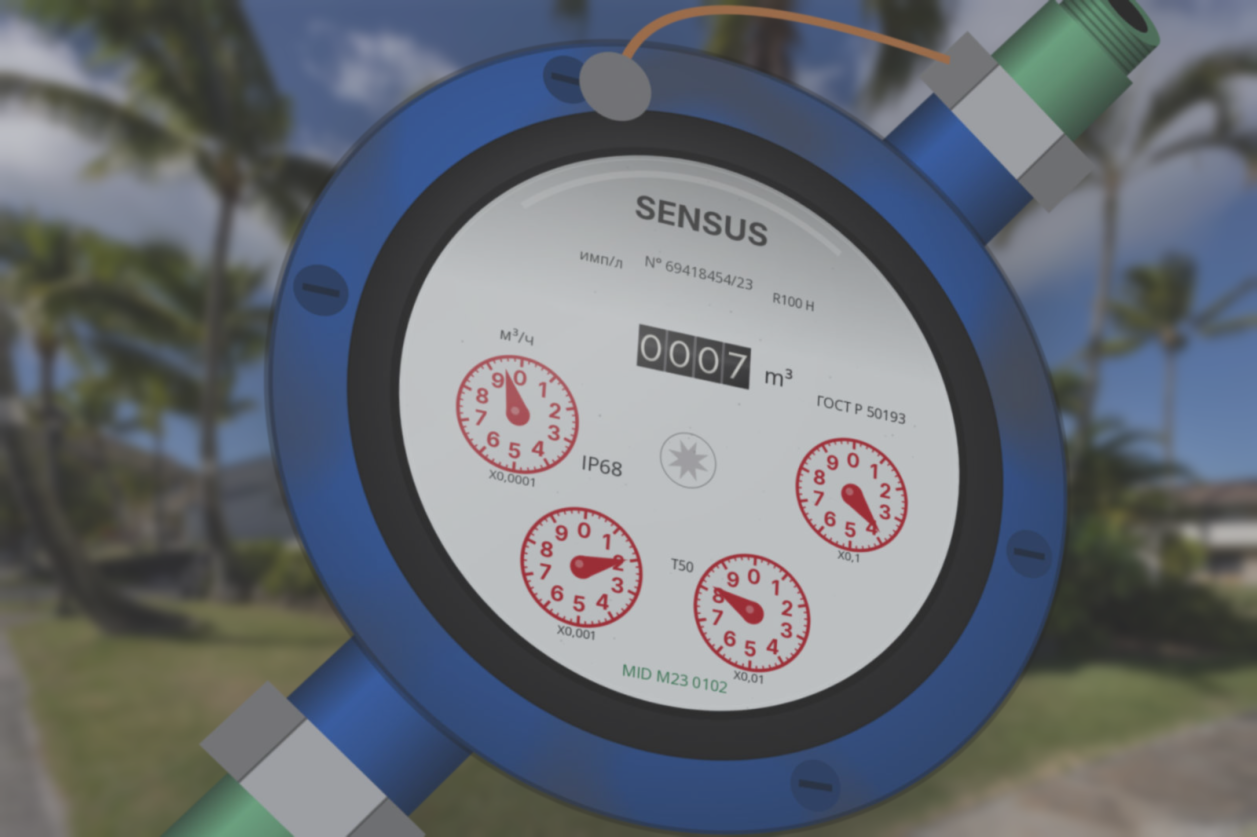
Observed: 7.3819 m³
